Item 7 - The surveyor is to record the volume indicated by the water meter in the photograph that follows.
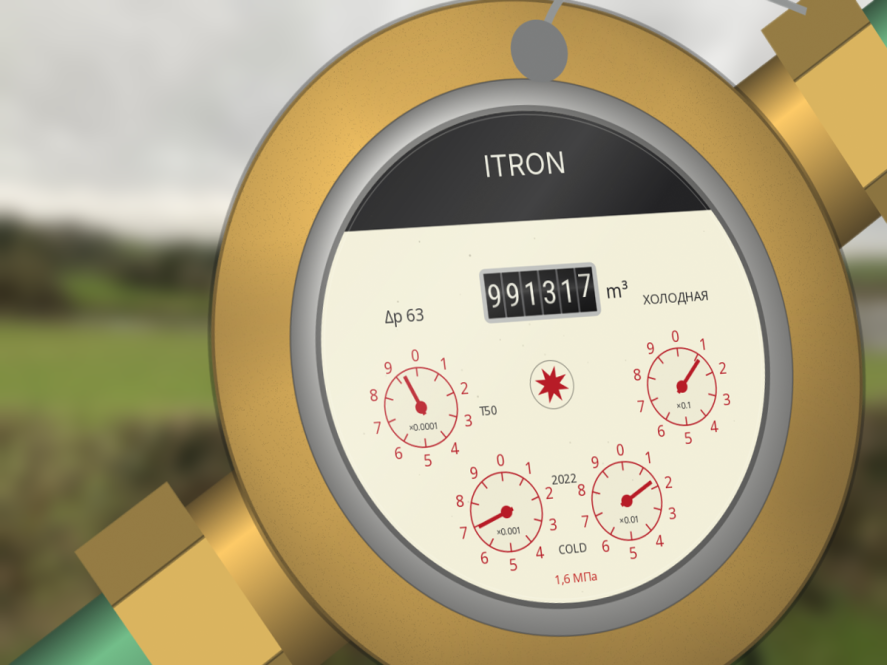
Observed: 991317.1169 m³
